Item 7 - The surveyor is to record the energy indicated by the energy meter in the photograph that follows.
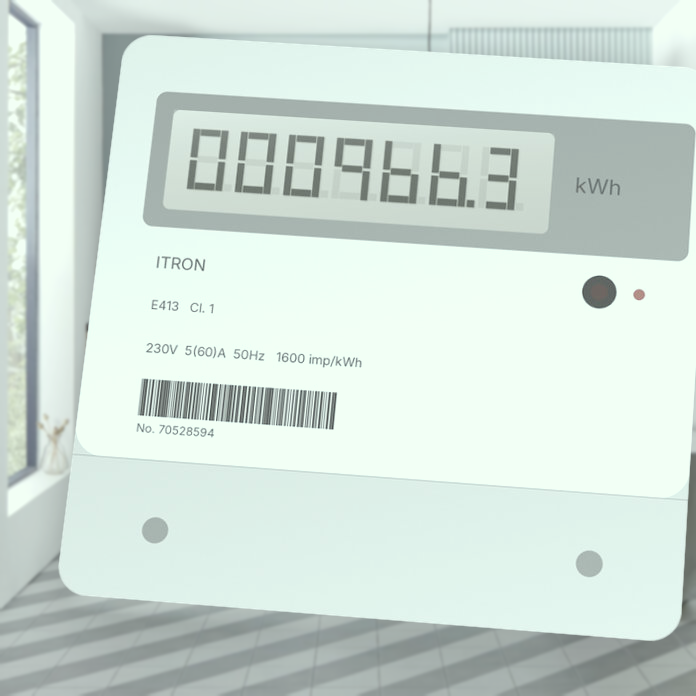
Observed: 966.3 kWh
